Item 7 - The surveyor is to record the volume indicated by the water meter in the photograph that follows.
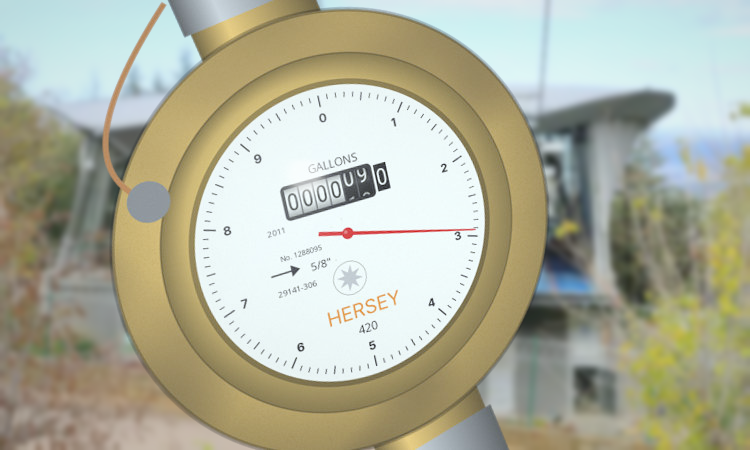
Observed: 92.9 gal
